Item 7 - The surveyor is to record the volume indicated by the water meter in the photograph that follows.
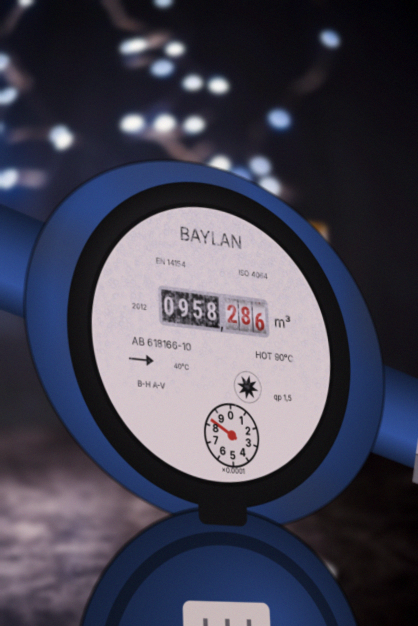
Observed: 958.2858 m³
